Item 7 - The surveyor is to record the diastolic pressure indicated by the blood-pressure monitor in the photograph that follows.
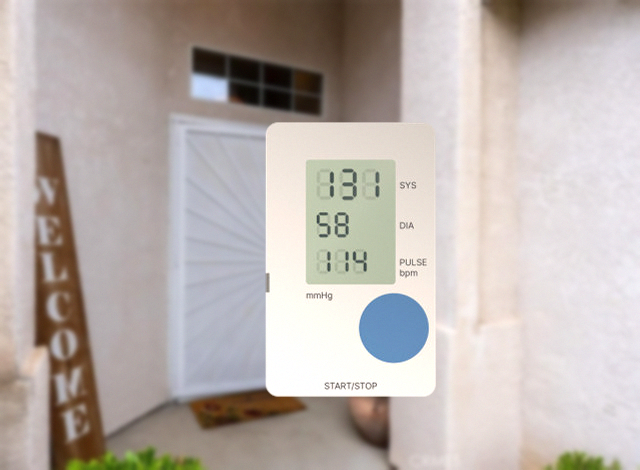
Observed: 58 mmHg
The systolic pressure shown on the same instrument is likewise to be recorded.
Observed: 131 mmHg
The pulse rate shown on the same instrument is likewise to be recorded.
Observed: 114 bpm
